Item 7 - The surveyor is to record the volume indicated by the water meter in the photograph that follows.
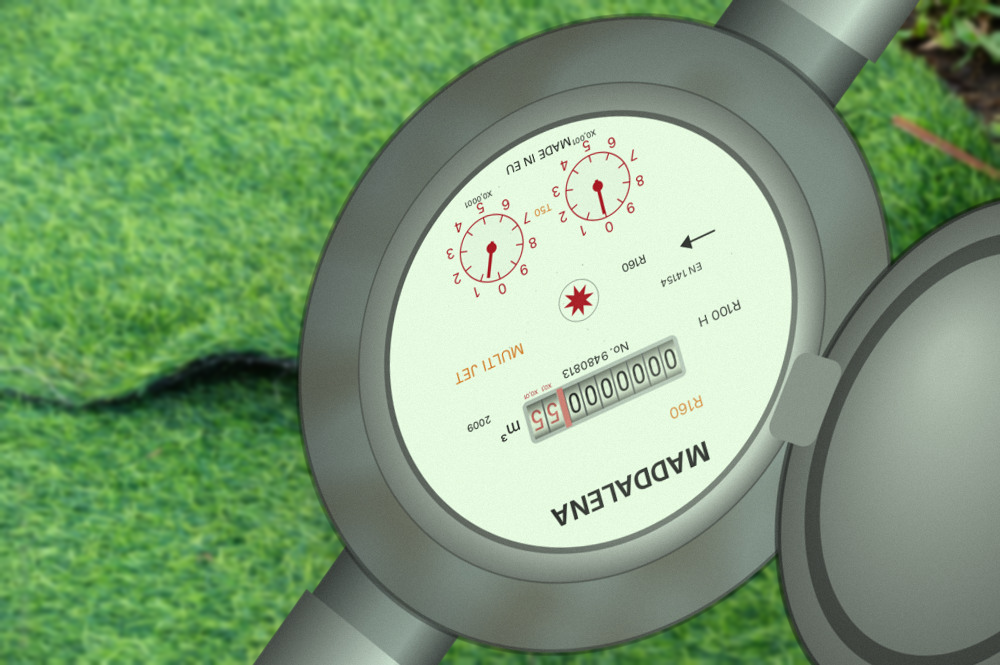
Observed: 0.5500 m³
